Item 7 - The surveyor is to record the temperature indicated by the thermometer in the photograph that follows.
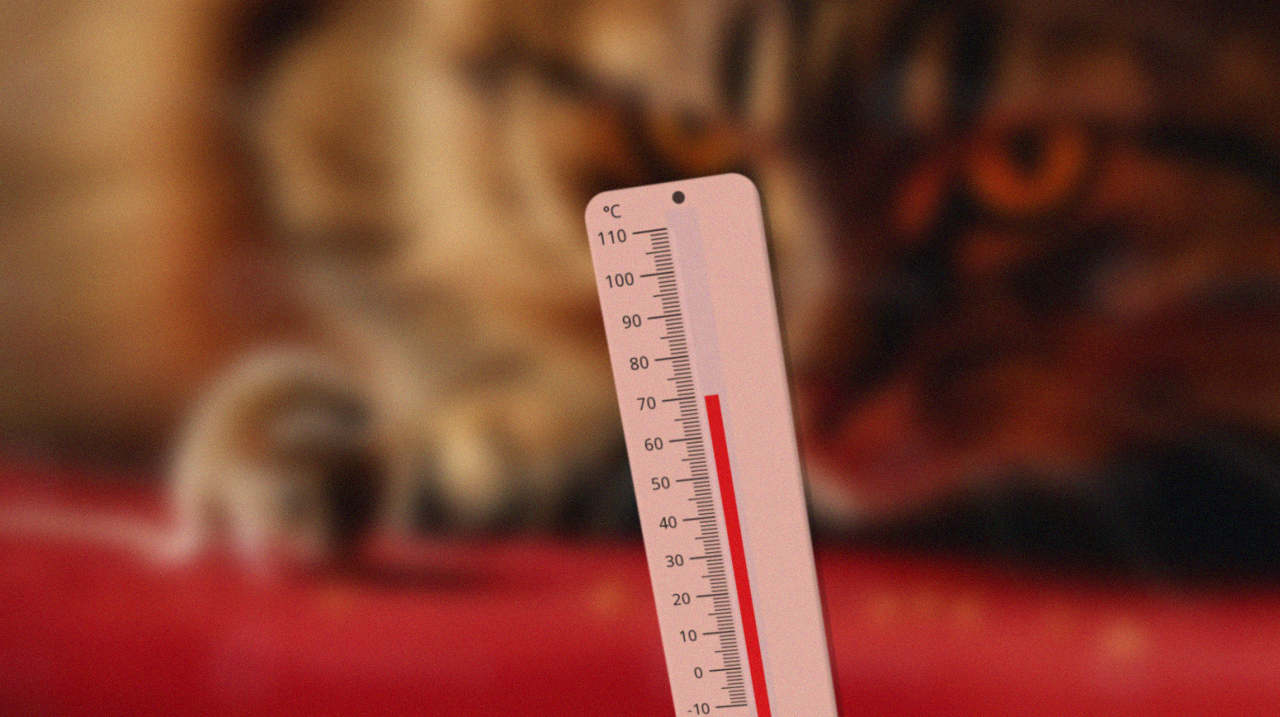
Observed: 70 °C
